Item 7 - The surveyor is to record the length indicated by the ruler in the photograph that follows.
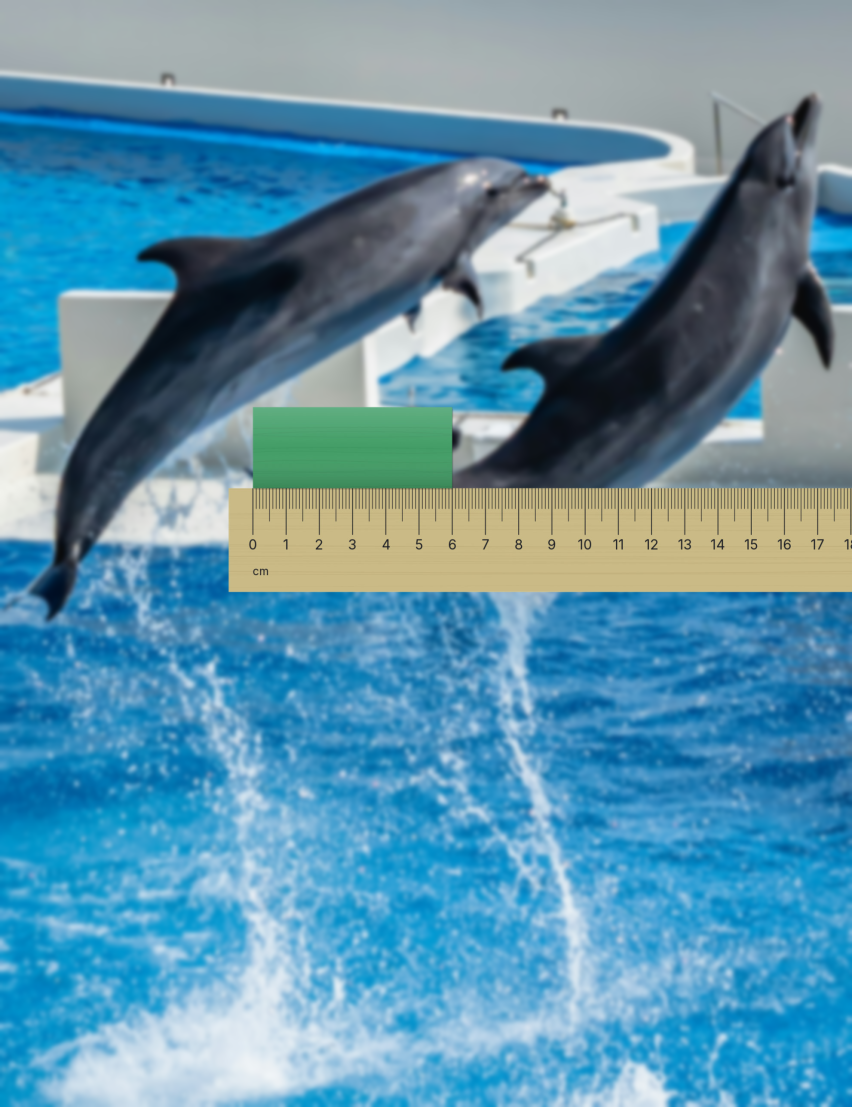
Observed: 6 cm
